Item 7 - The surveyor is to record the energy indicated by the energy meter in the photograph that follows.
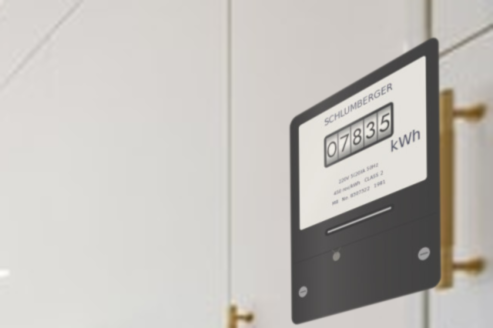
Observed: 7835 kWh
